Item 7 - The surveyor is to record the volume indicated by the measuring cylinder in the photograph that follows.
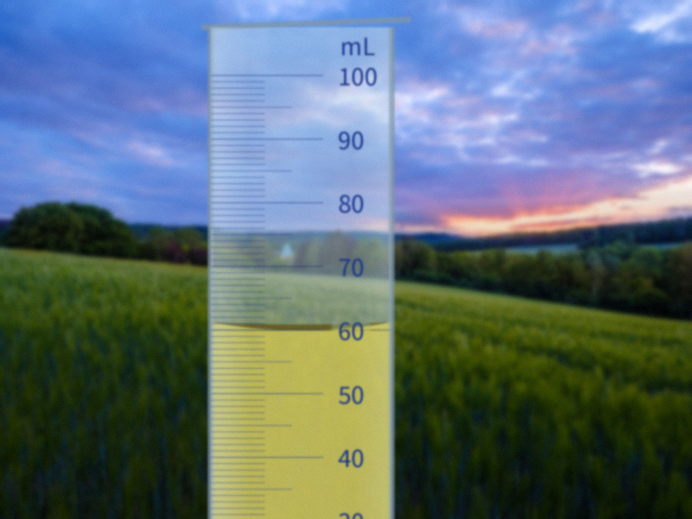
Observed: 60 mL
